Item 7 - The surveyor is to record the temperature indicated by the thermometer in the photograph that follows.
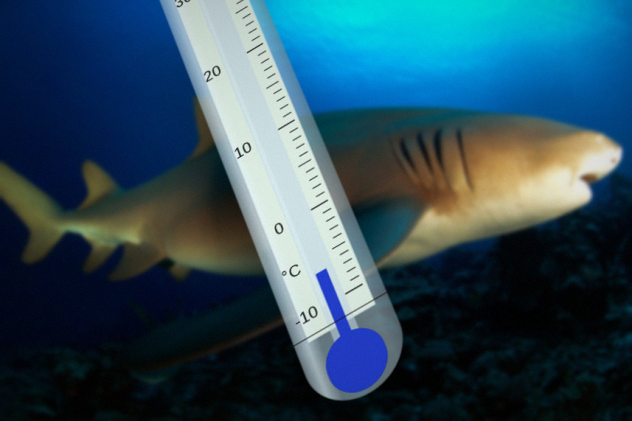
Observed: -6.5 °C
